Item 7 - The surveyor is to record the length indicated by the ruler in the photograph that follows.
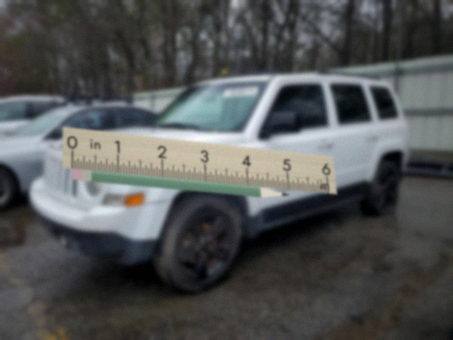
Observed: 5 in
